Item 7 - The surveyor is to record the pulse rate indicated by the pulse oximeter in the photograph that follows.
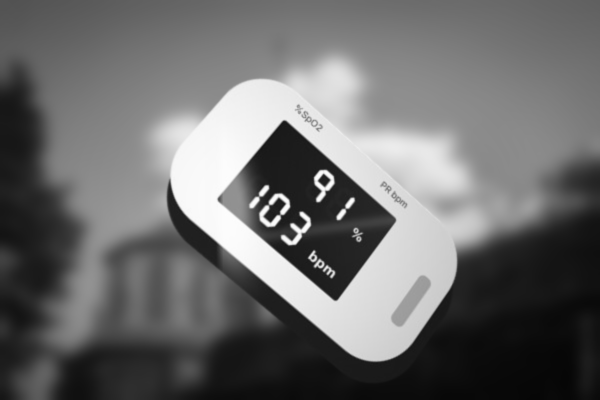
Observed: 103 bpm
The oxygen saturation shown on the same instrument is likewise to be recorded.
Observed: 91 %
